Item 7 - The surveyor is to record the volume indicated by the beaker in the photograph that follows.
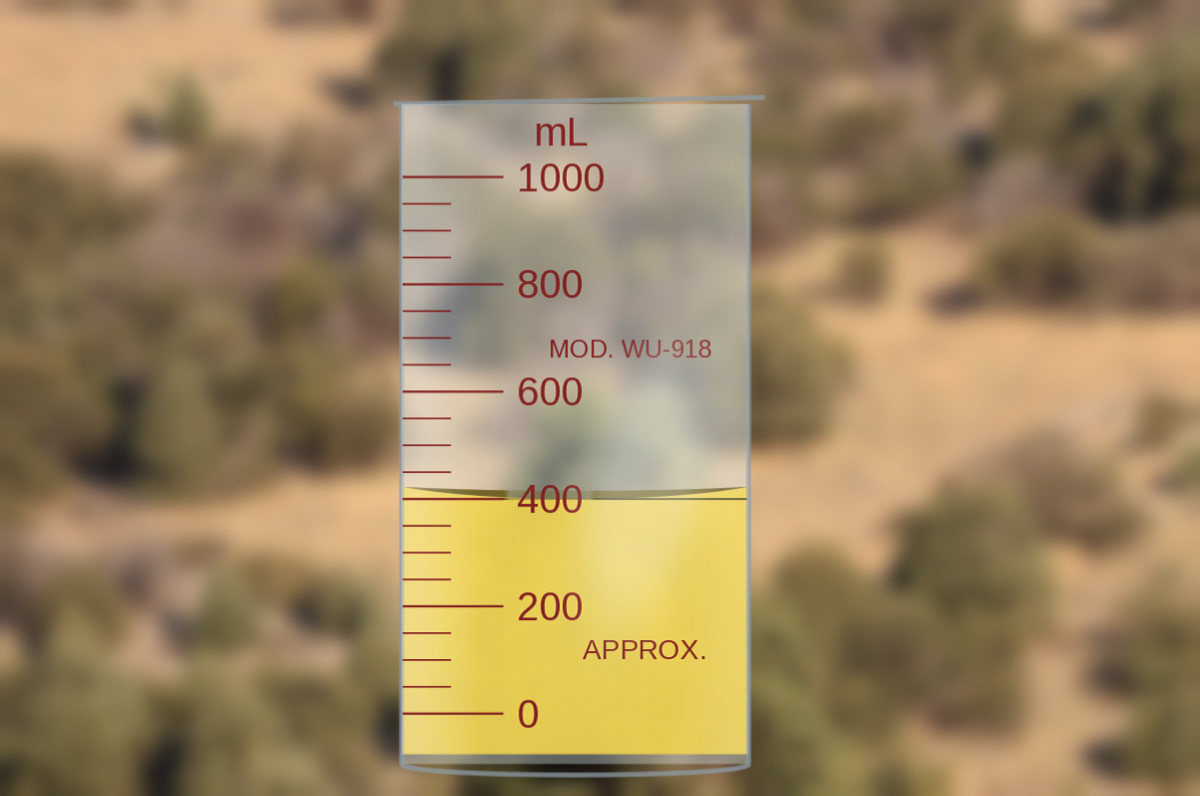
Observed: 400 mL
